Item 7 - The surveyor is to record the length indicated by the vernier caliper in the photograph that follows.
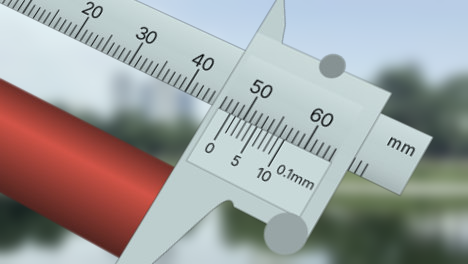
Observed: 47.8 mm
